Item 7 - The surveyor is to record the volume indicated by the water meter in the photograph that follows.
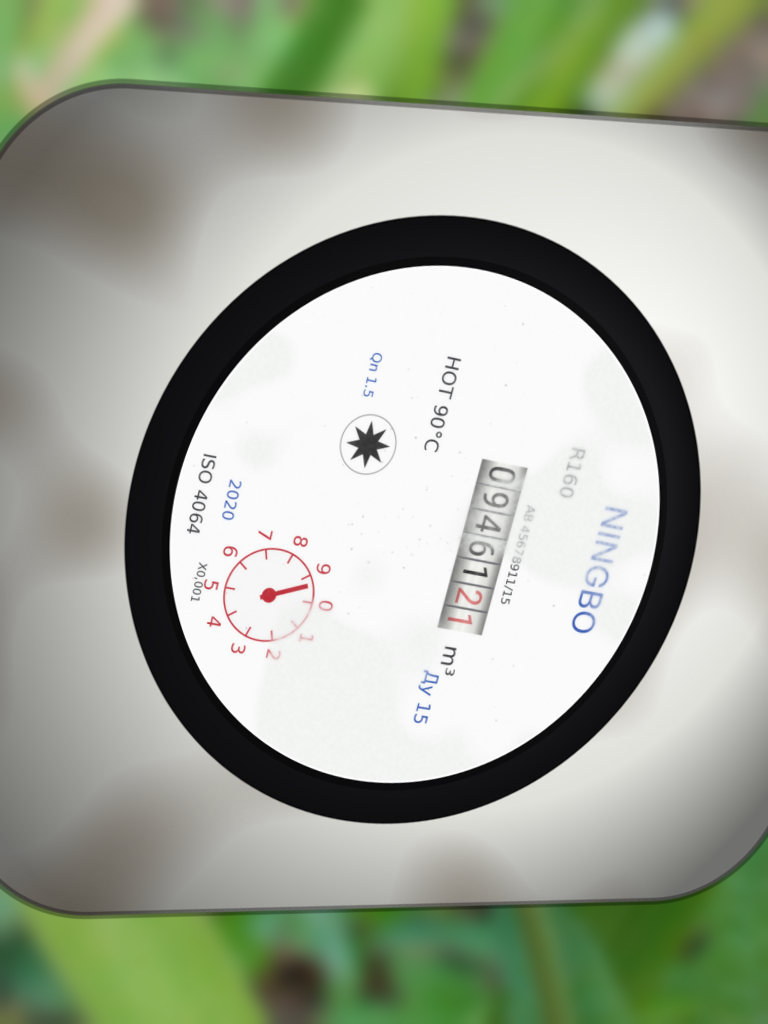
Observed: 9461.209 m³
